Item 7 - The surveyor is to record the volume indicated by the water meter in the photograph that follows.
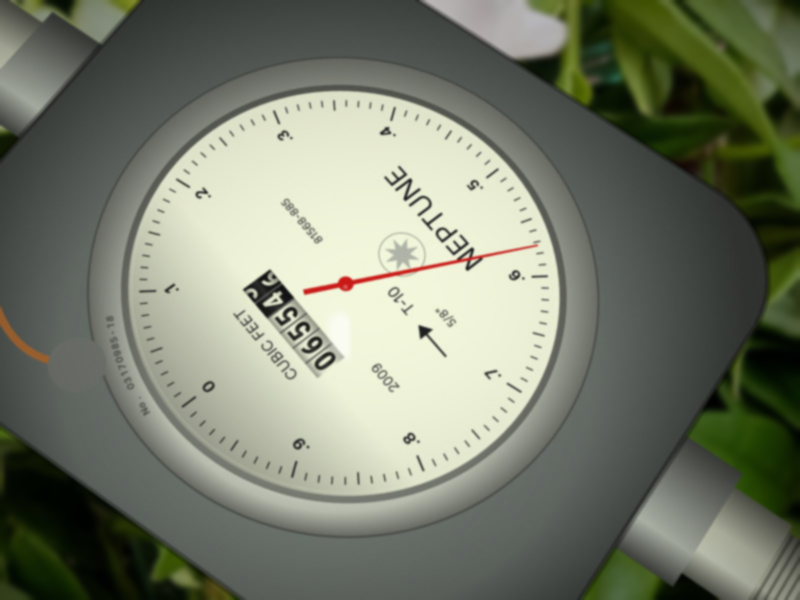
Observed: 65545.57 ft³
